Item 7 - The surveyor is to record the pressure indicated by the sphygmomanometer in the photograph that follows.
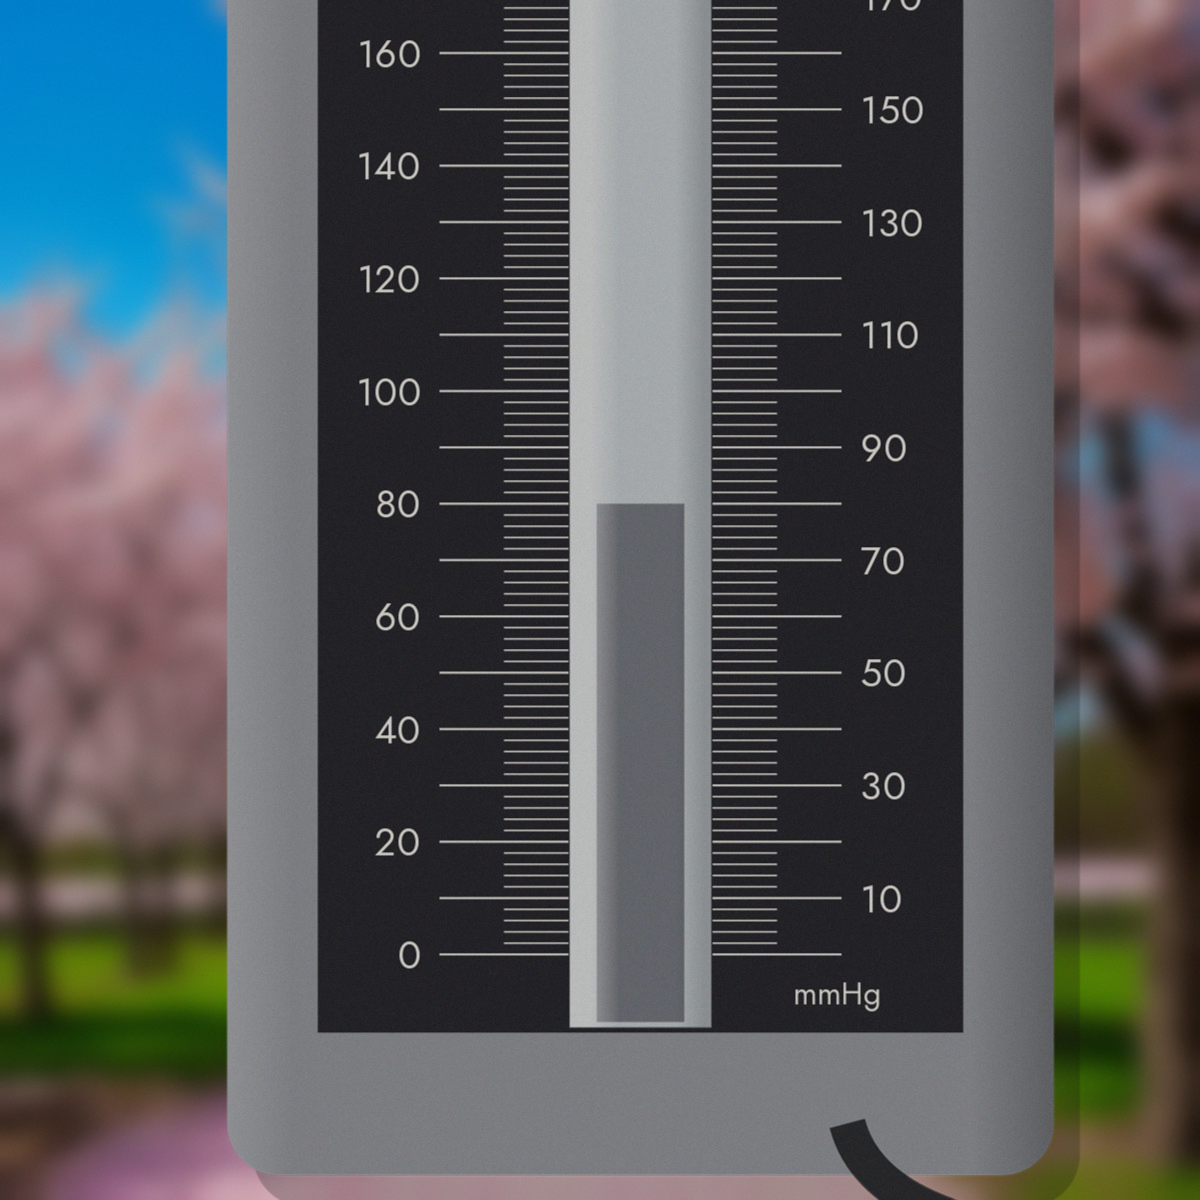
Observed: 80 mmHg
